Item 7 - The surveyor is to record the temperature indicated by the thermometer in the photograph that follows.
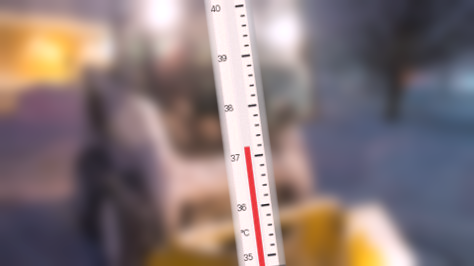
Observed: 37.2 °C
